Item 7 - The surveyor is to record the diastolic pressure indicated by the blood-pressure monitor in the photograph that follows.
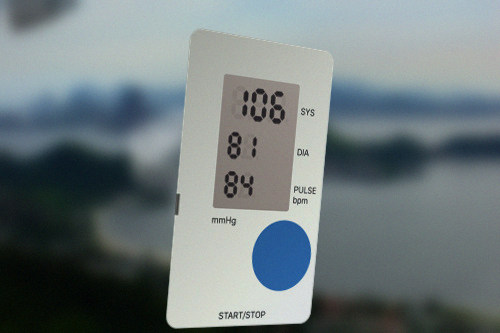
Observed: 81 mmHg
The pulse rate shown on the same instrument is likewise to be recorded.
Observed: 84 bpm
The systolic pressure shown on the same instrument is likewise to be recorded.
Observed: 106 mmHg
